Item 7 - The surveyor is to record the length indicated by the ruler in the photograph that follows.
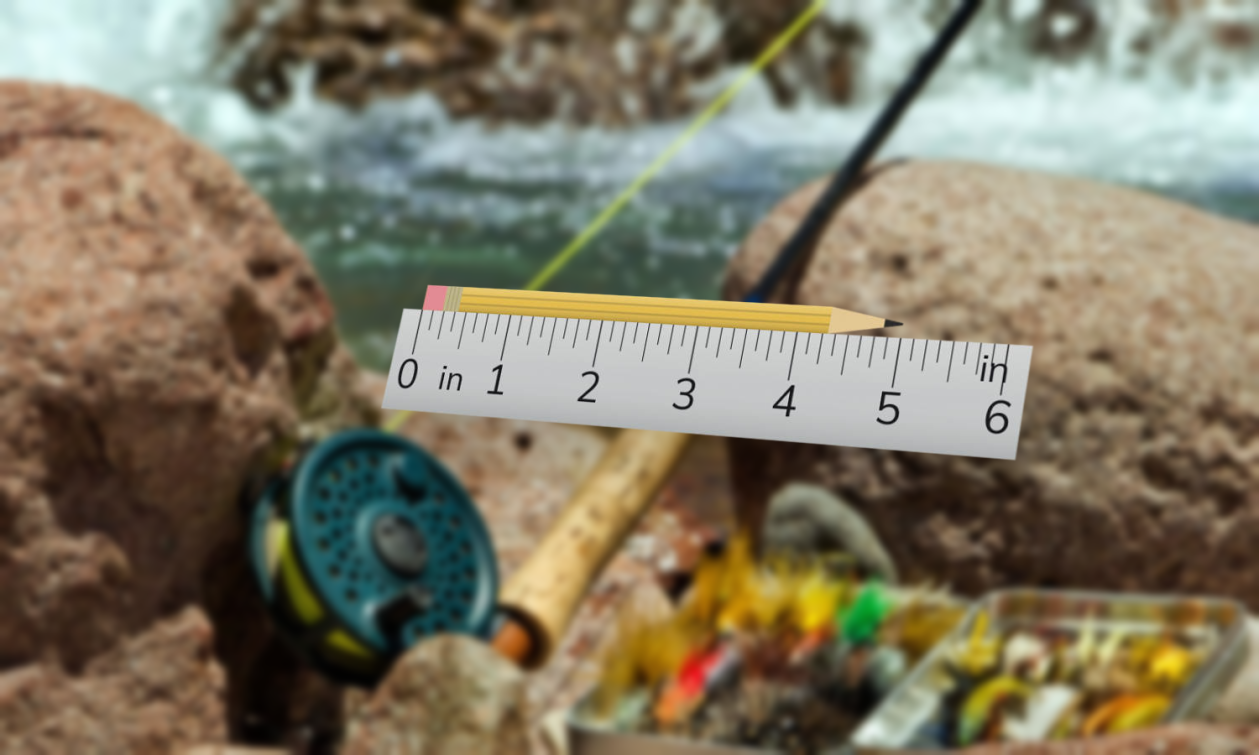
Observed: 5 in
